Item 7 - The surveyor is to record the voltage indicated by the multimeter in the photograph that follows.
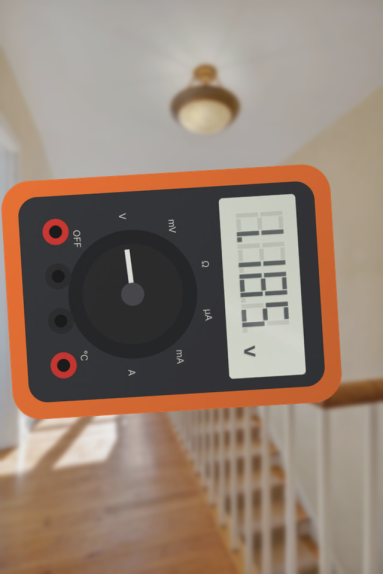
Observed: 1.185 V
